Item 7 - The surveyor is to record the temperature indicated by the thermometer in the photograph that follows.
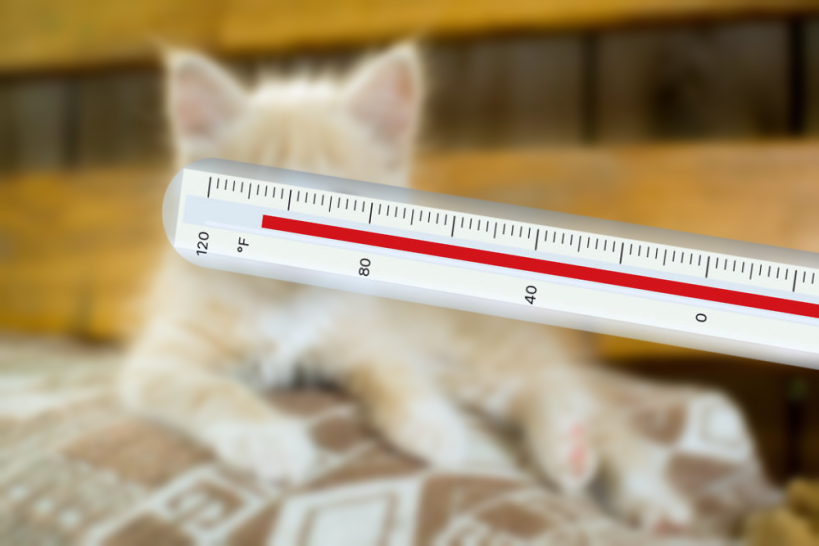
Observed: 106 °F
